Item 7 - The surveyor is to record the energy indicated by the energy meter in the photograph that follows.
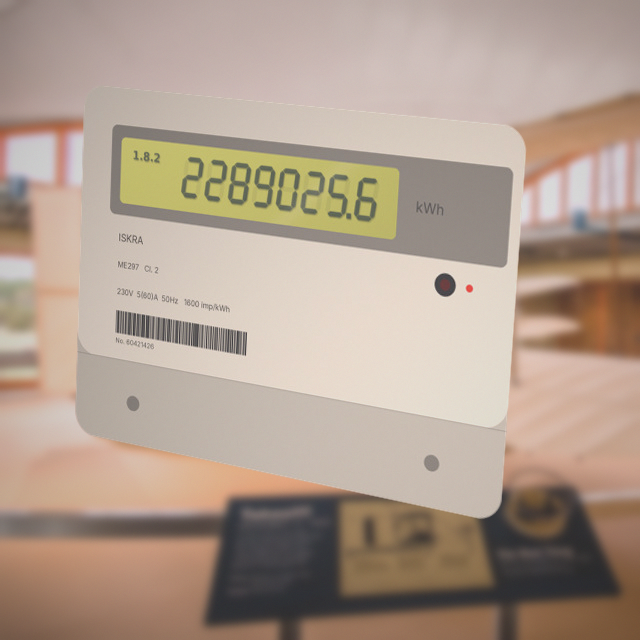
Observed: 2289025.6 kWh
